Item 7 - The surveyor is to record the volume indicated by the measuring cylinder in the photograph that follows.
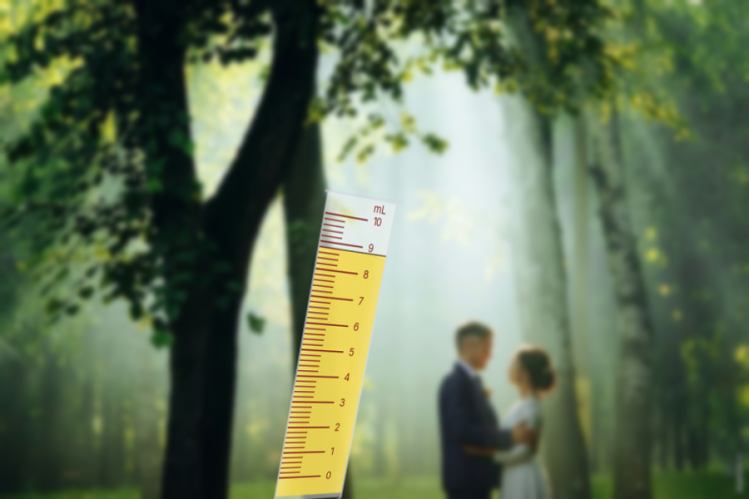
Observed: 8.8 mL
